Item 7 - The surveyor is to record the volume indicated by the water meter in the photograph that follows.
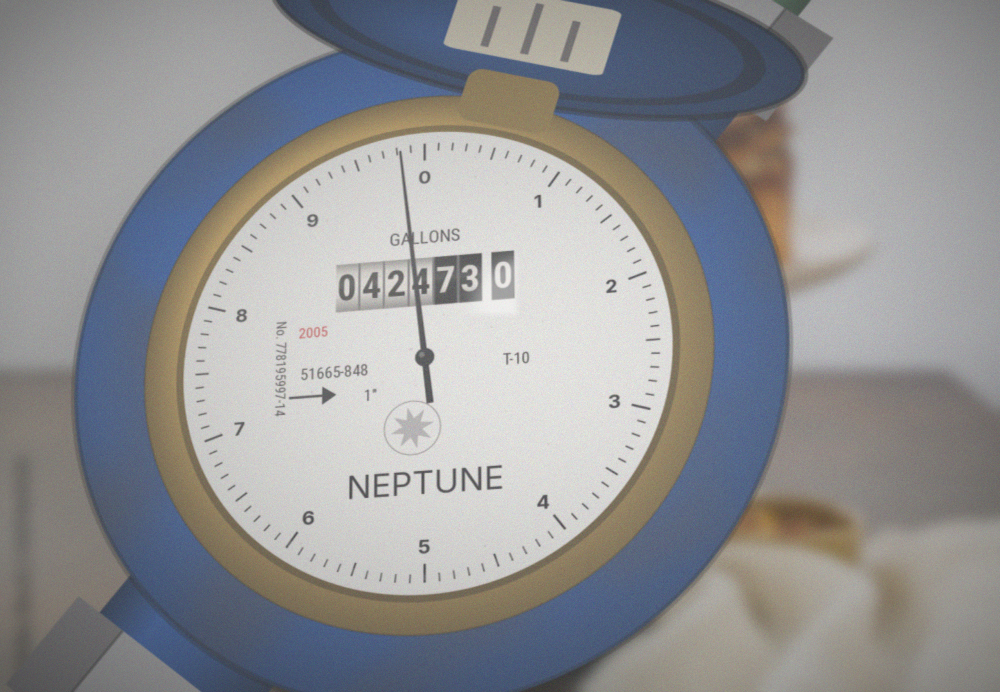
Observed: 424729.8 gal
